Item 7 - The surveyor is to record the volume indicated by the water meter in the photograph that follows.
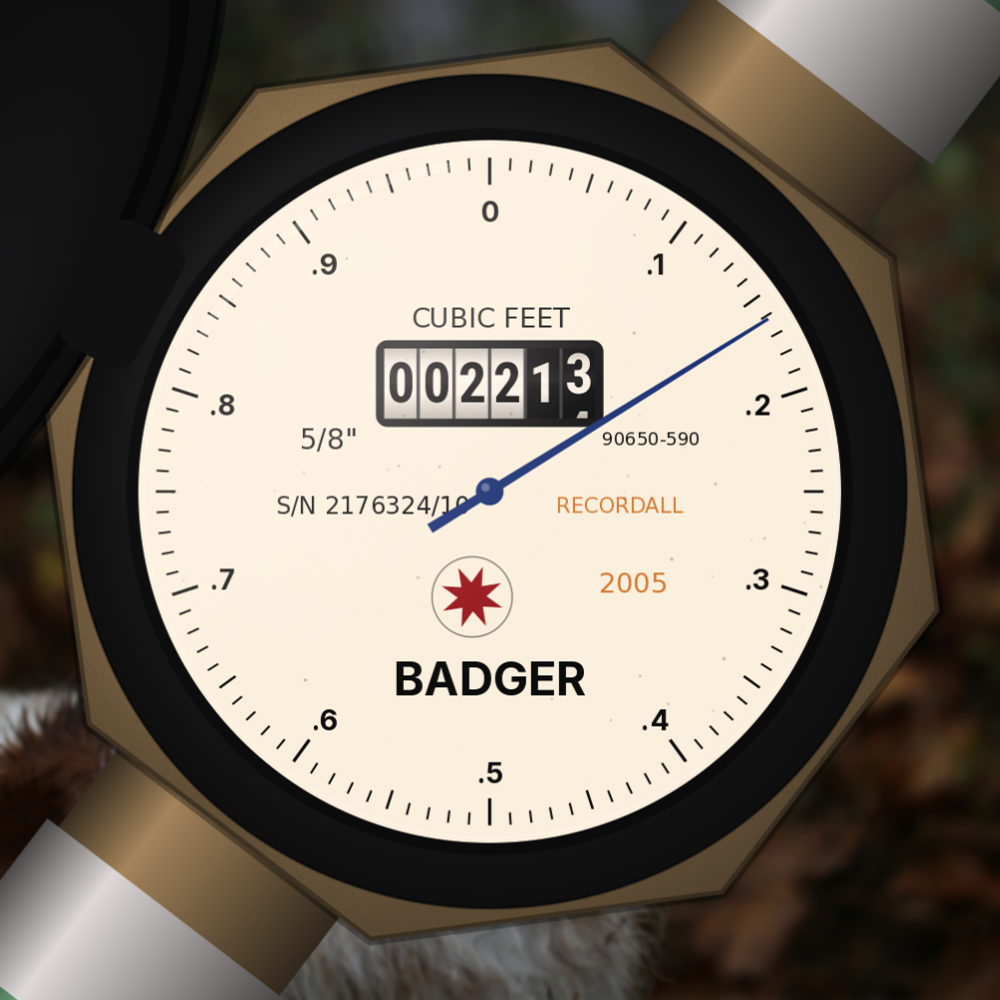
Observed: 2213.16 ft³
